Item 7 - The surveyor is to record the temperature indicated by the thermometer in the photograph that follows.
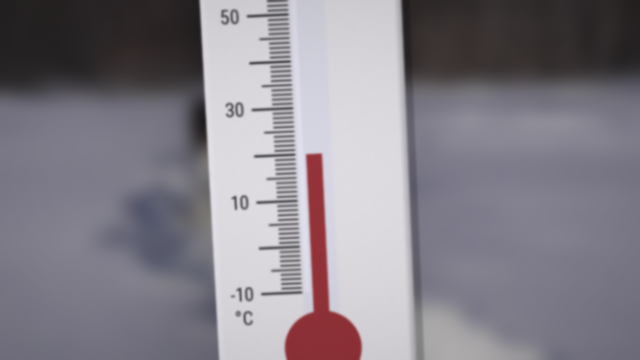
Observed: 20 °C
